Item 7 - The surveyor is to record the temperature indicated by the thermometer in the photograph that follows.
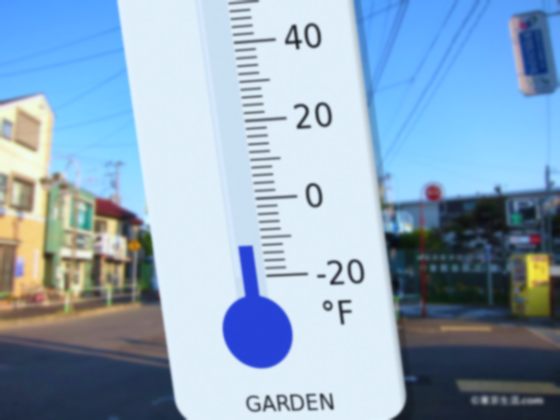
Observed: -12 °F
